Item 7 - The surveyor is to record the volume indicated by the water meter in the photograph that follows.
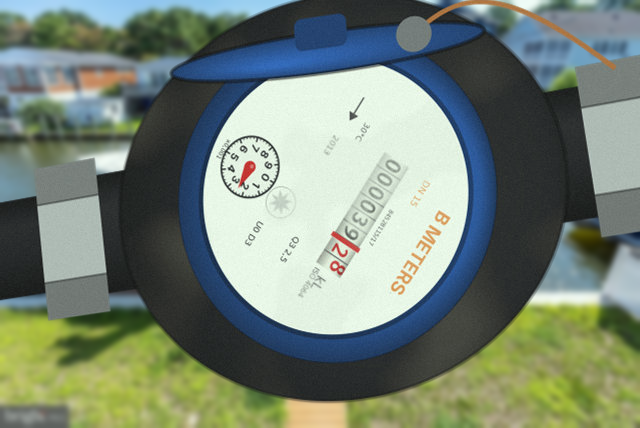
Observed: 39.282 kL
